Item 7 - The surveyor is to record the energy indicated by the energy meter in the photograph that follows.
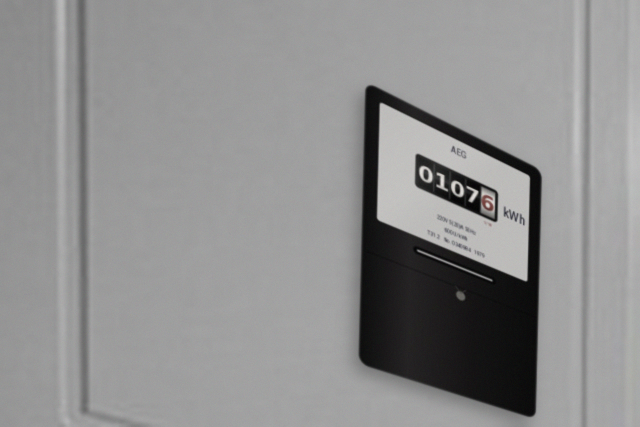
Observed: 107.6 kWh
